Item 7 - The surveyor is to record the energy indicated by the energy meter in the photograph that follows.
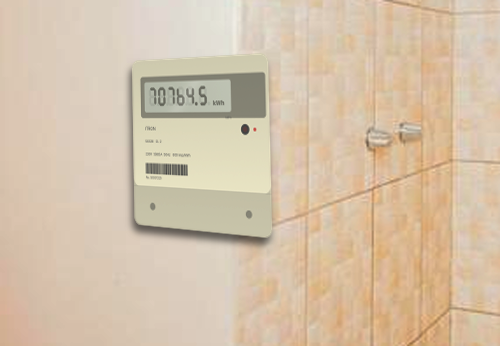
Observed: 70764.5 kWh
